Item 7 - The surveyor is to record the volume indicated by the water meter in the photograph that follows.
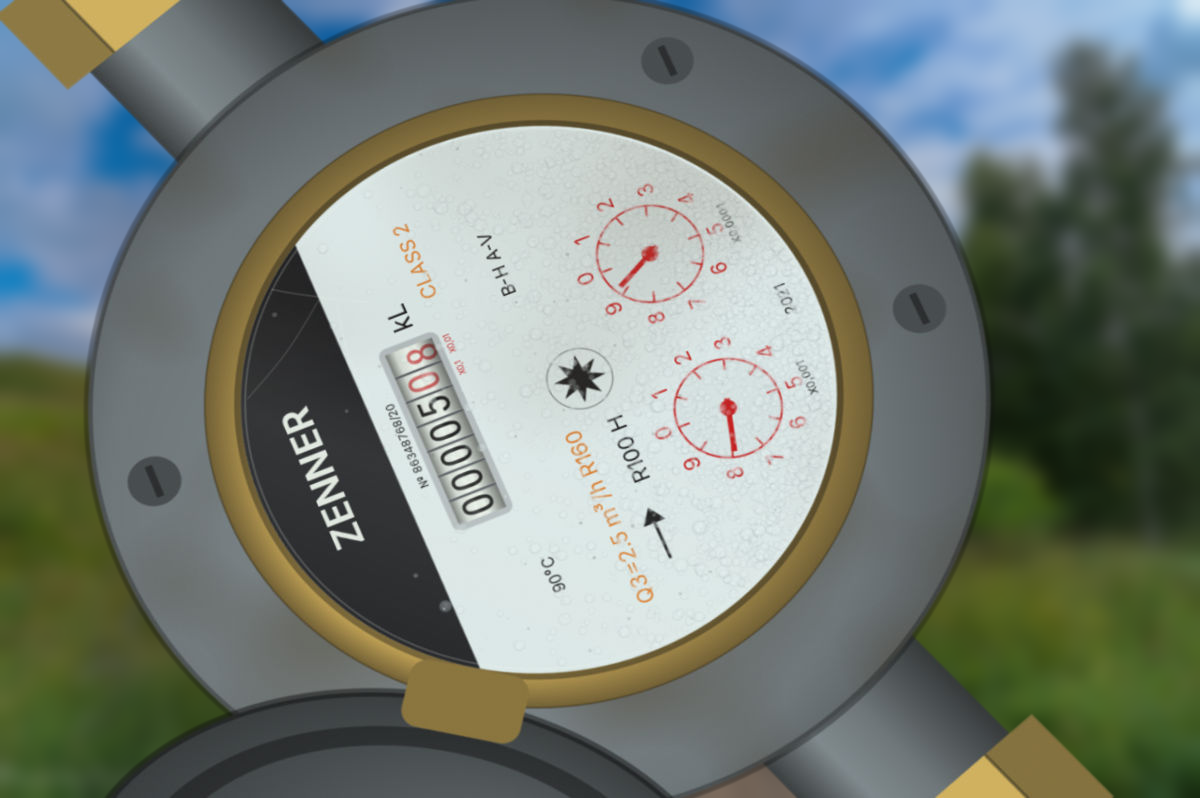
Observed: 5.0779 kL
